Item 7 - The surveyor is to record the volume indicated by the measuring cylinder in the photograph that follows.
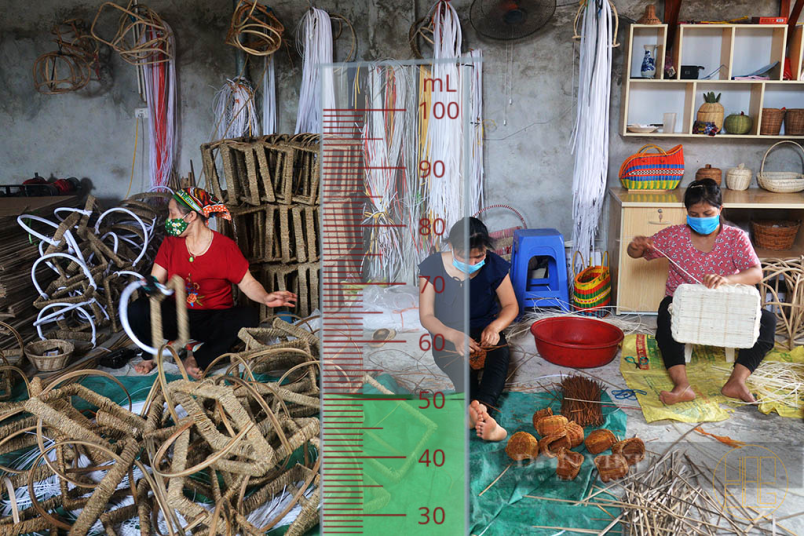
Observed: 50 mL
